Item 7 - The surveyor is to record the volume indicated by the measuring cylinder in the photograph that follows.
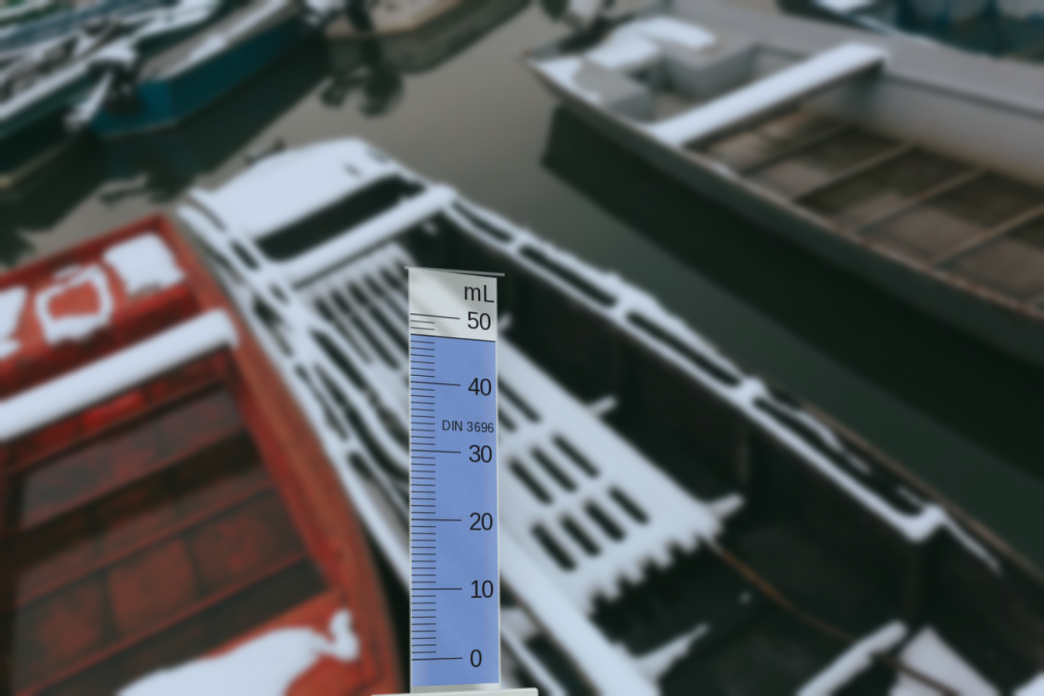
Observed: 47 mL
